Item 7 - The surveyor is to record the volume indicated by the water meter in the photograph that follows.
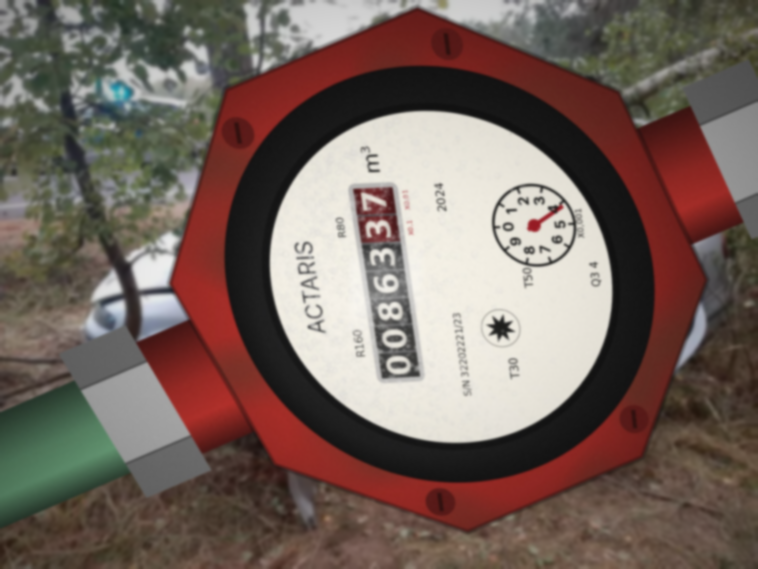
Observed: 863.374 m³
